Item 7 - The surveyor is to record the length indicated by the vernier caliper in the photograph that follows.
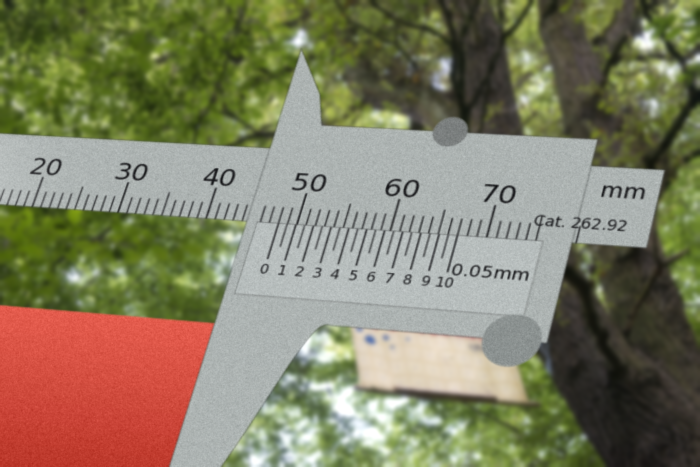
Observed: 48.0 mm
